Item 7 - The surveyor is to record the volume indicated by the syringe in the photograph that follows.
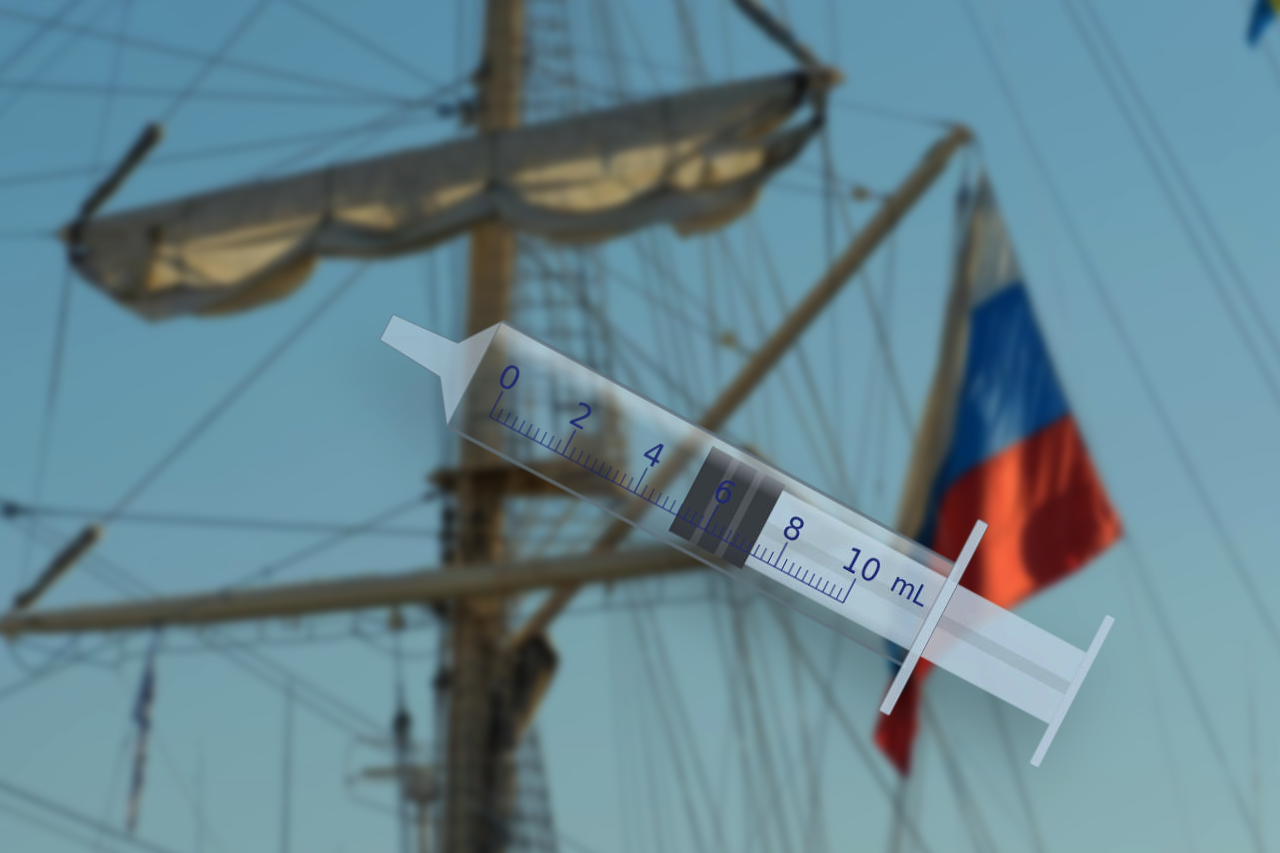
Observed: 5.2 mL
